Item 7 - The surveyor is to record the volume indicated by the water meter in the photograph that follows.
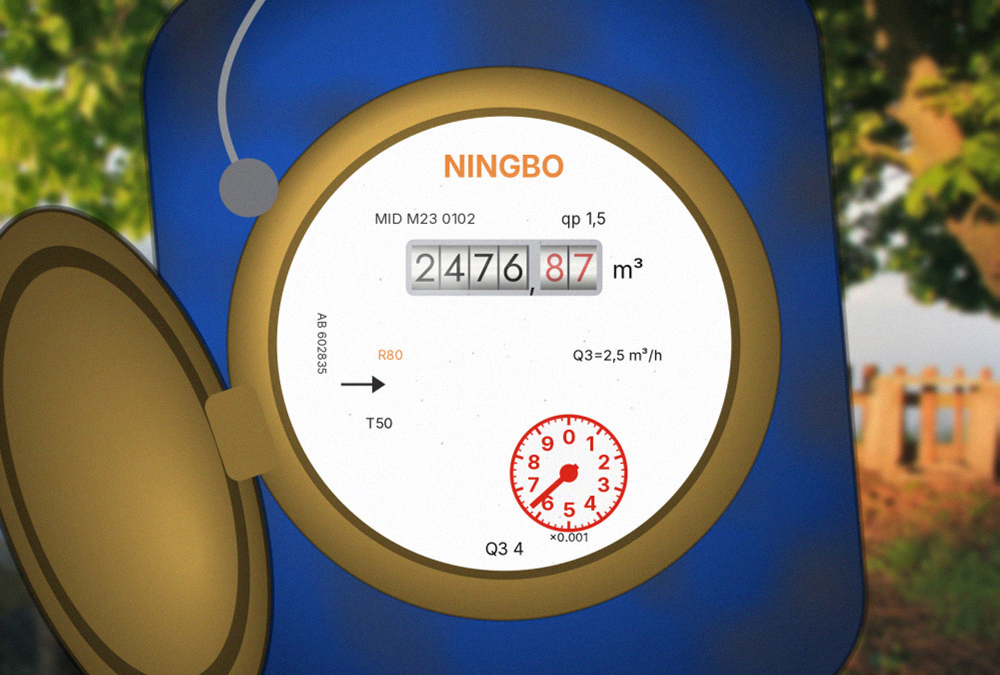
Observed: 2476.876 m³
